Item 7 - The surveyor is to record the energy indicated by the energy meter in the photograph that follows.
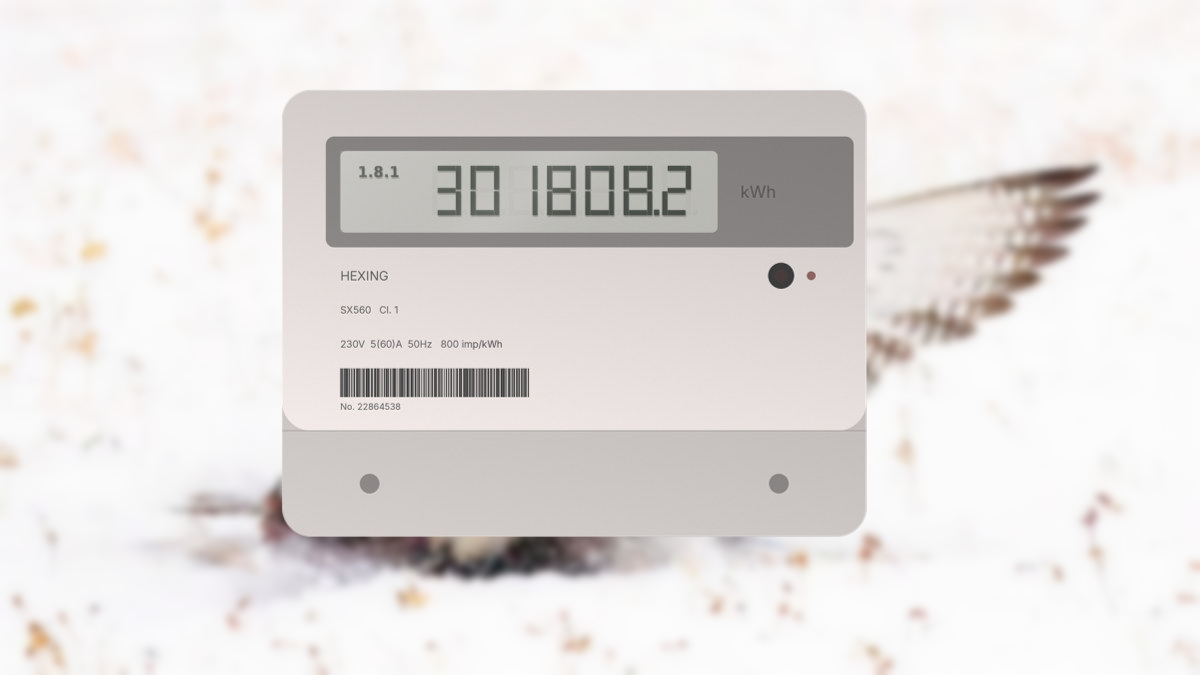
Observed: 301808.2 kWh
